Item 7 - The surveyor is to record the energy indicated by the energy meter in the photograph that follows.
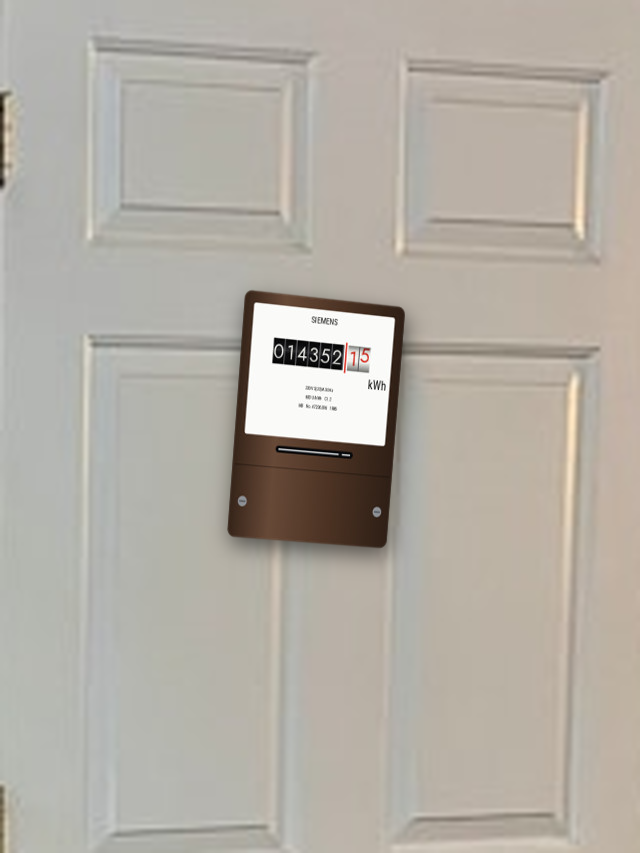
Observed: 14352.15 kWh
